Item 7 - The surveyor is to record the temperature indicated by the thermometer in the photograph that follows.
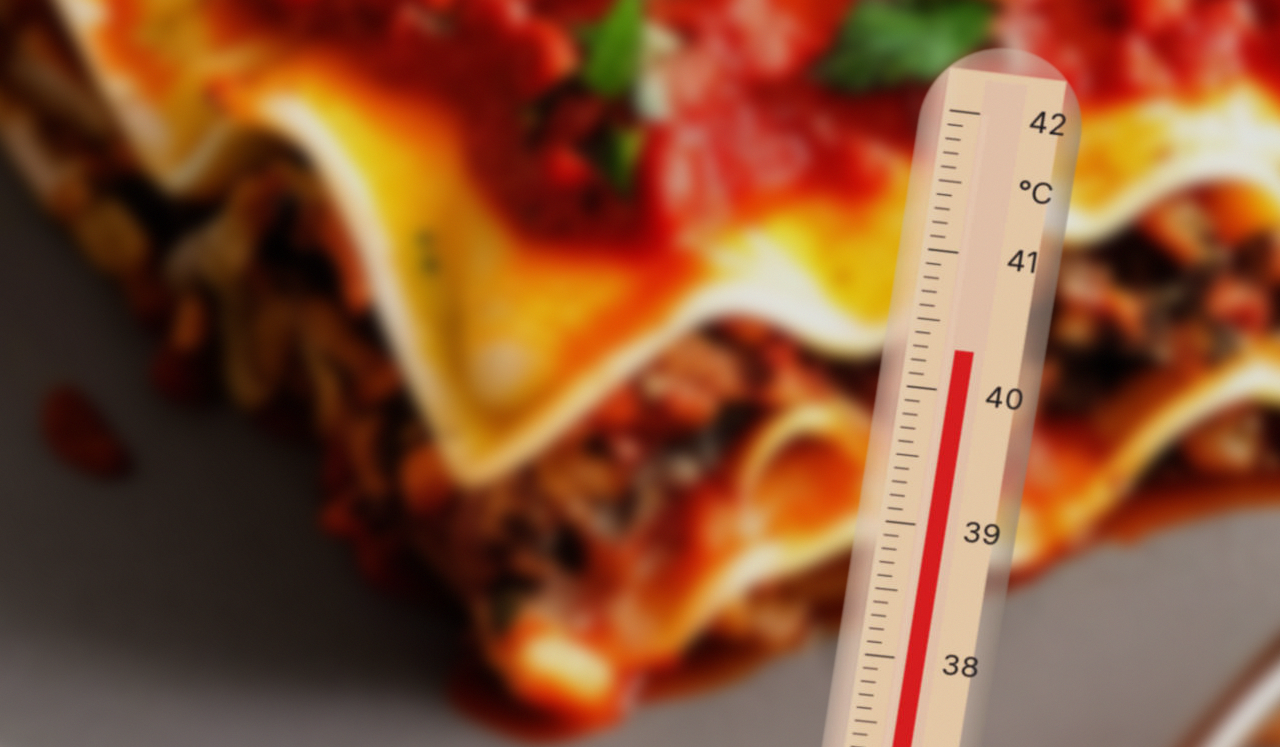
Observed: 40.3 °C
